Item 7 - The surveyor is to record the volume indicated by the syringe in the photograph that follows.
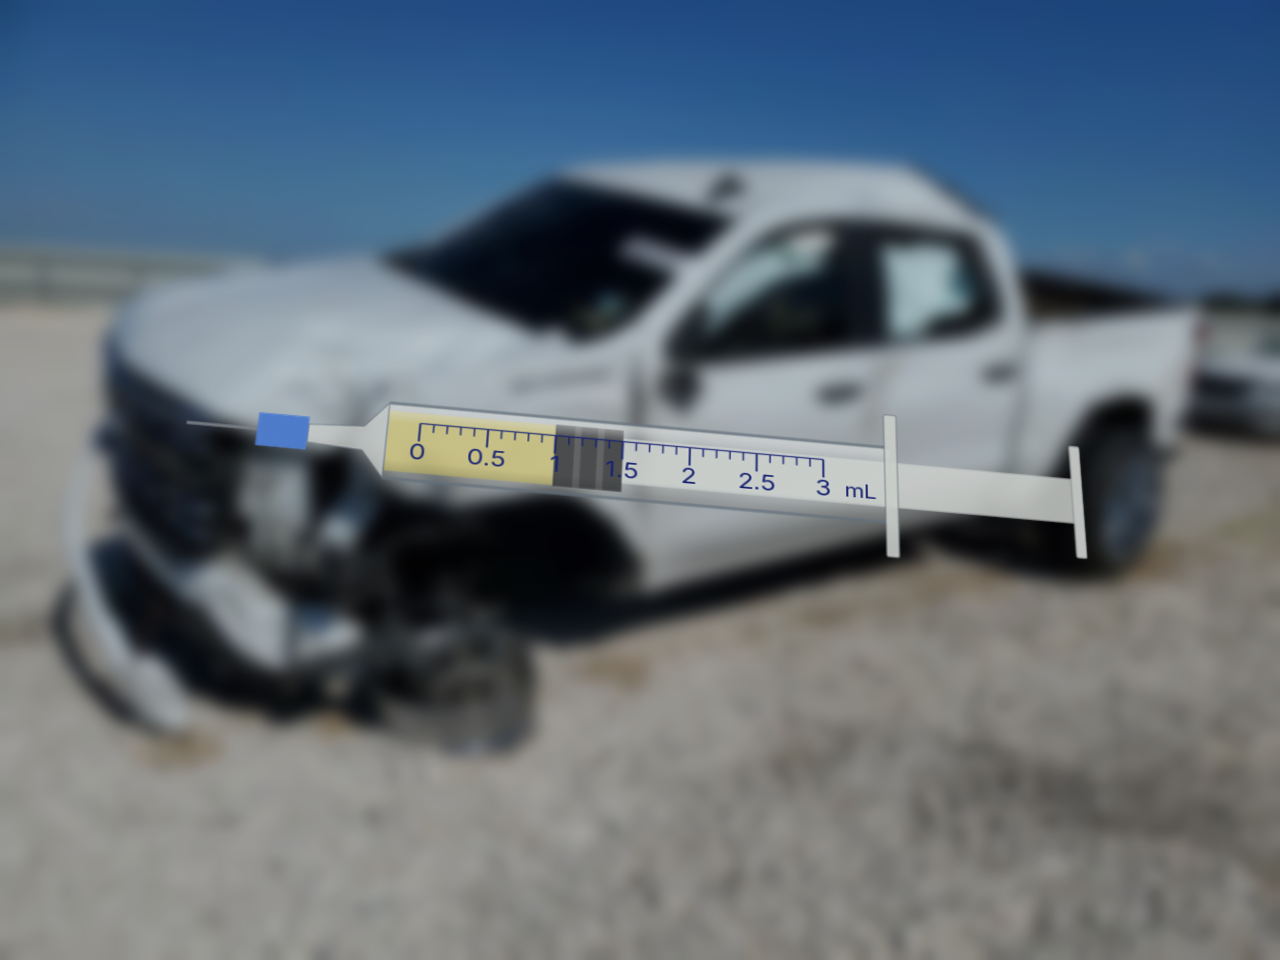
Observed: 1 mL
